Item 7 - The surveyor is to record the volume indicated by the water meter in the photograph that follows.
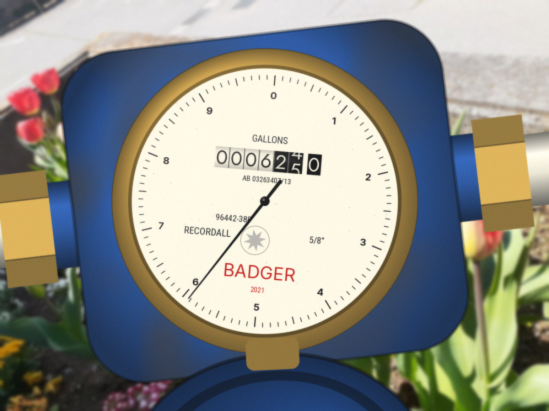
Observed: 6245.9 gal
